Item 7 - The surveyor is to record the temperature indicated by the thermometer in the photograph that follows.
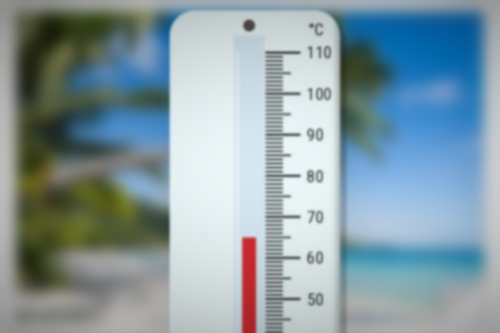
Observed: 65 °C
